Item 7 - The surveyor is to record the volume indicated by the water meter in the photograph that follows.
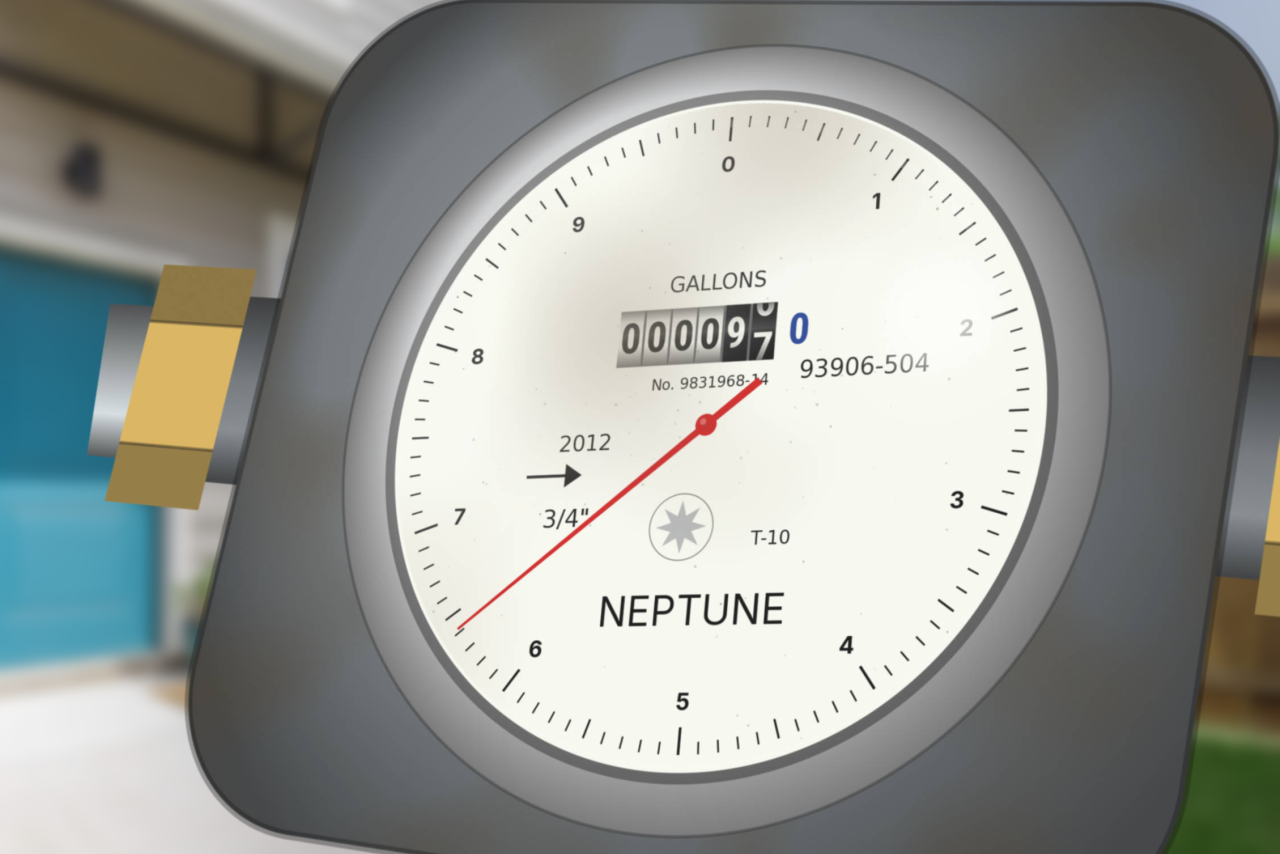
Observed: 966.4 gal
